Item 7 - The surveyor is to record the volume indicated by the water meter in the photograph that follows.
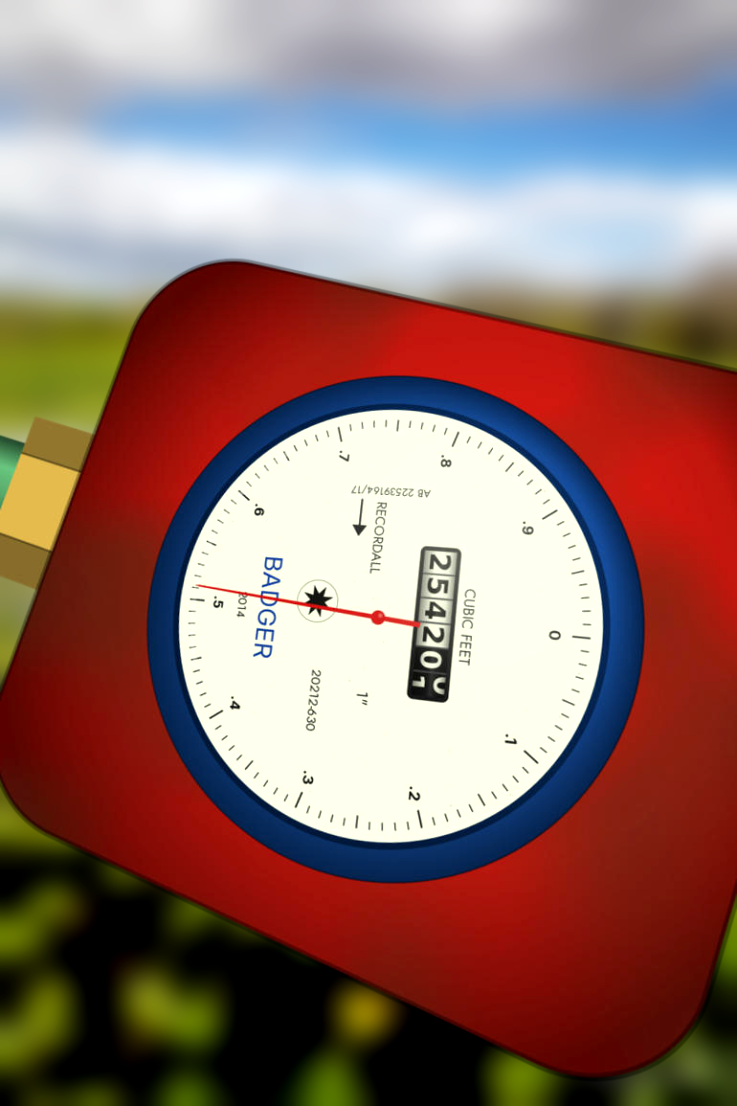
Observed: 254200.51 ft³
